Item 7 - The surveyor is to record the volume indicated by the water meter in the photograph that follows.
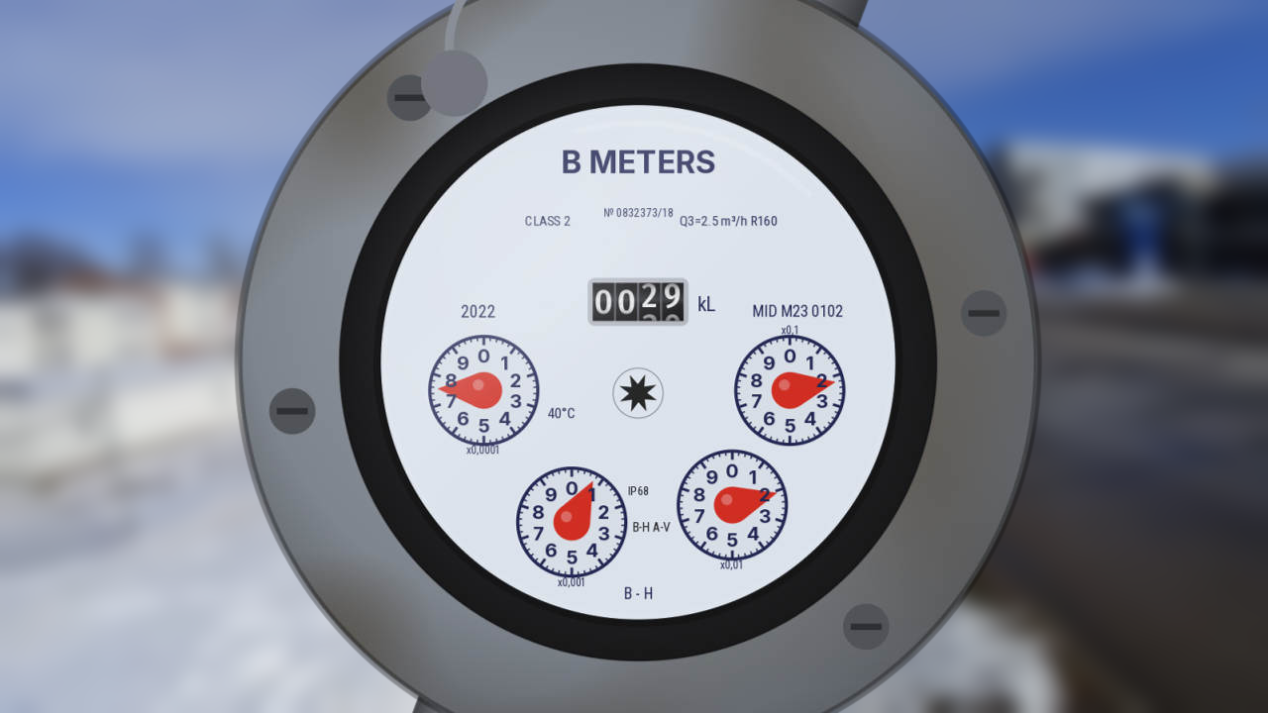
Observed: 29.2207 kL
